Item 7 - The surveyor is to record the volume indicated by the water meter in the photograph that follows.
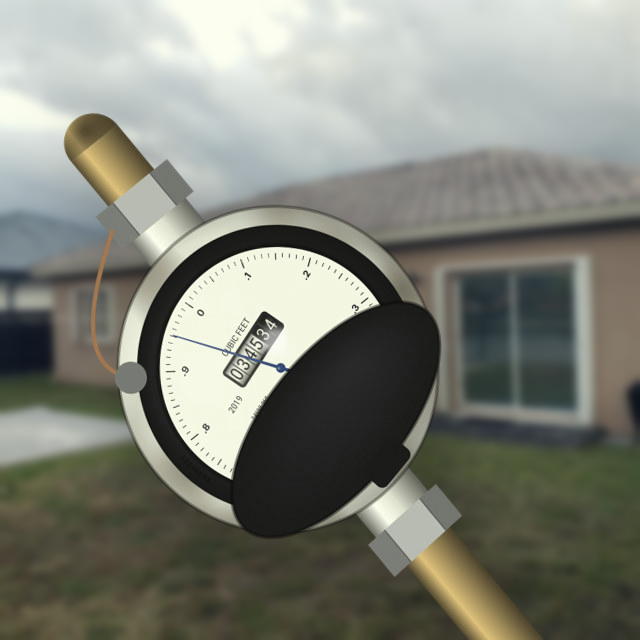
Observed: 34533.95 ft³
